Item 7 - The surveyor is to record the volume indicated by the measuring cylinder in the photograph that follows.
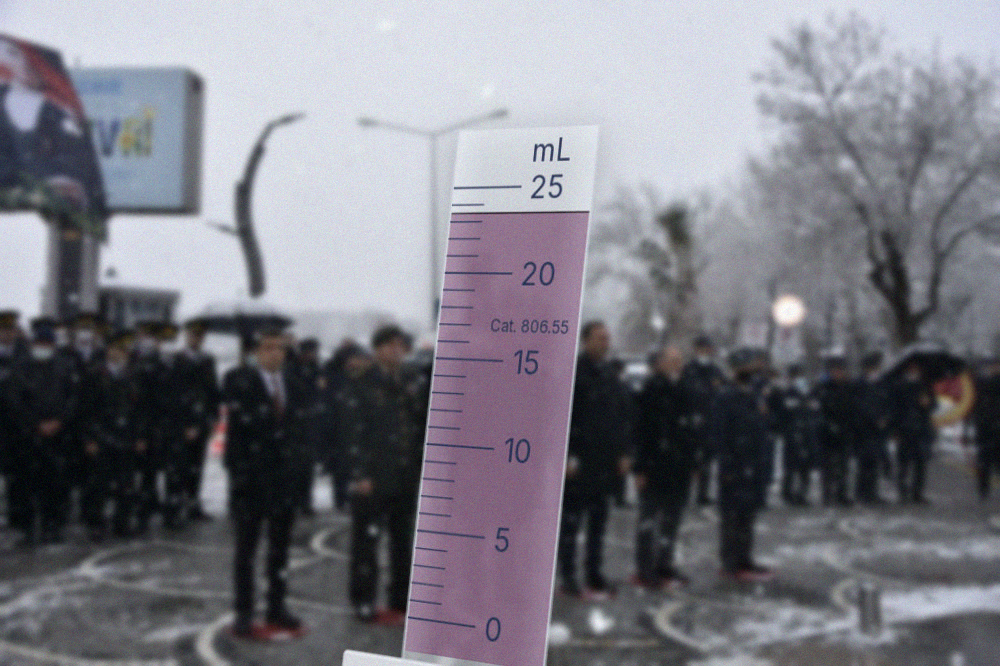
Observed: 23.5 mL
